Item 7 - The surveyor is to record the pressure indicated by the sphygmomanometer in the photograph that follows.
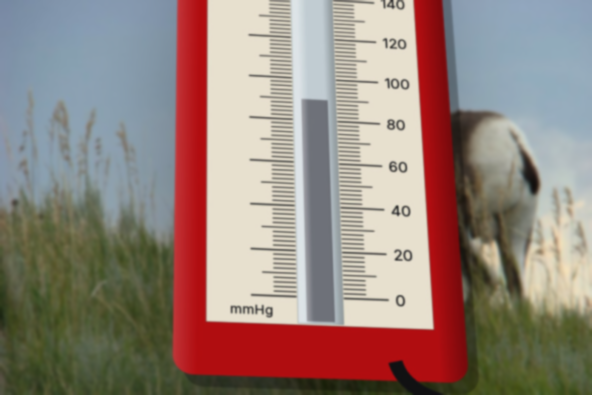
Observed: 90 mmHg
